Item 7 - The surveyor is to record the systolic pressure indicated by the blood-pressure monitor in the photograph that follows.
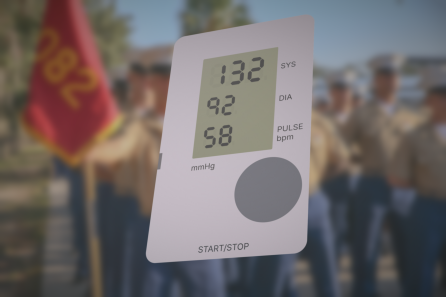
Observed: 132 mmHg
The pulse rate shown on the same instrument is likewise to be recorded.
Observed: 58 bpm
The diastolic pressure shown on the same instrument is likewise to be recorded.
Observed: 92 mmHg
